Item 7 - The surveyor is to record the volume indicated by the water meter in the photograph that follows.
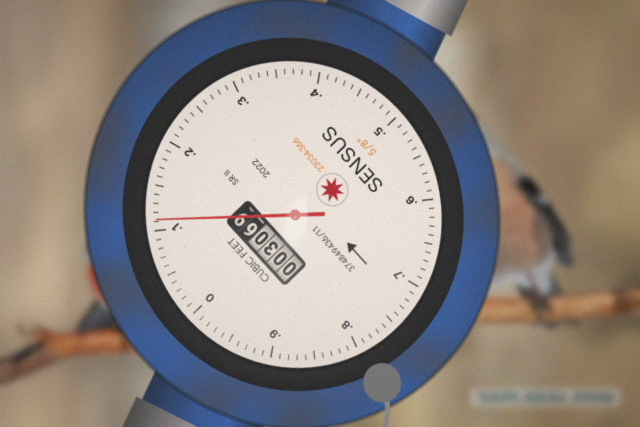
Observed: 3069.11 ft³
